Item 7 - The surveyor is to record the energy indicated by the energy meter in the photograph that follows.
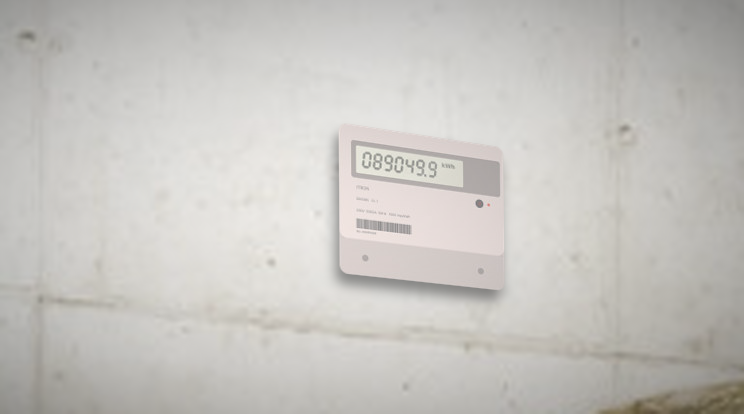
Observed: 89049.9 kWh
